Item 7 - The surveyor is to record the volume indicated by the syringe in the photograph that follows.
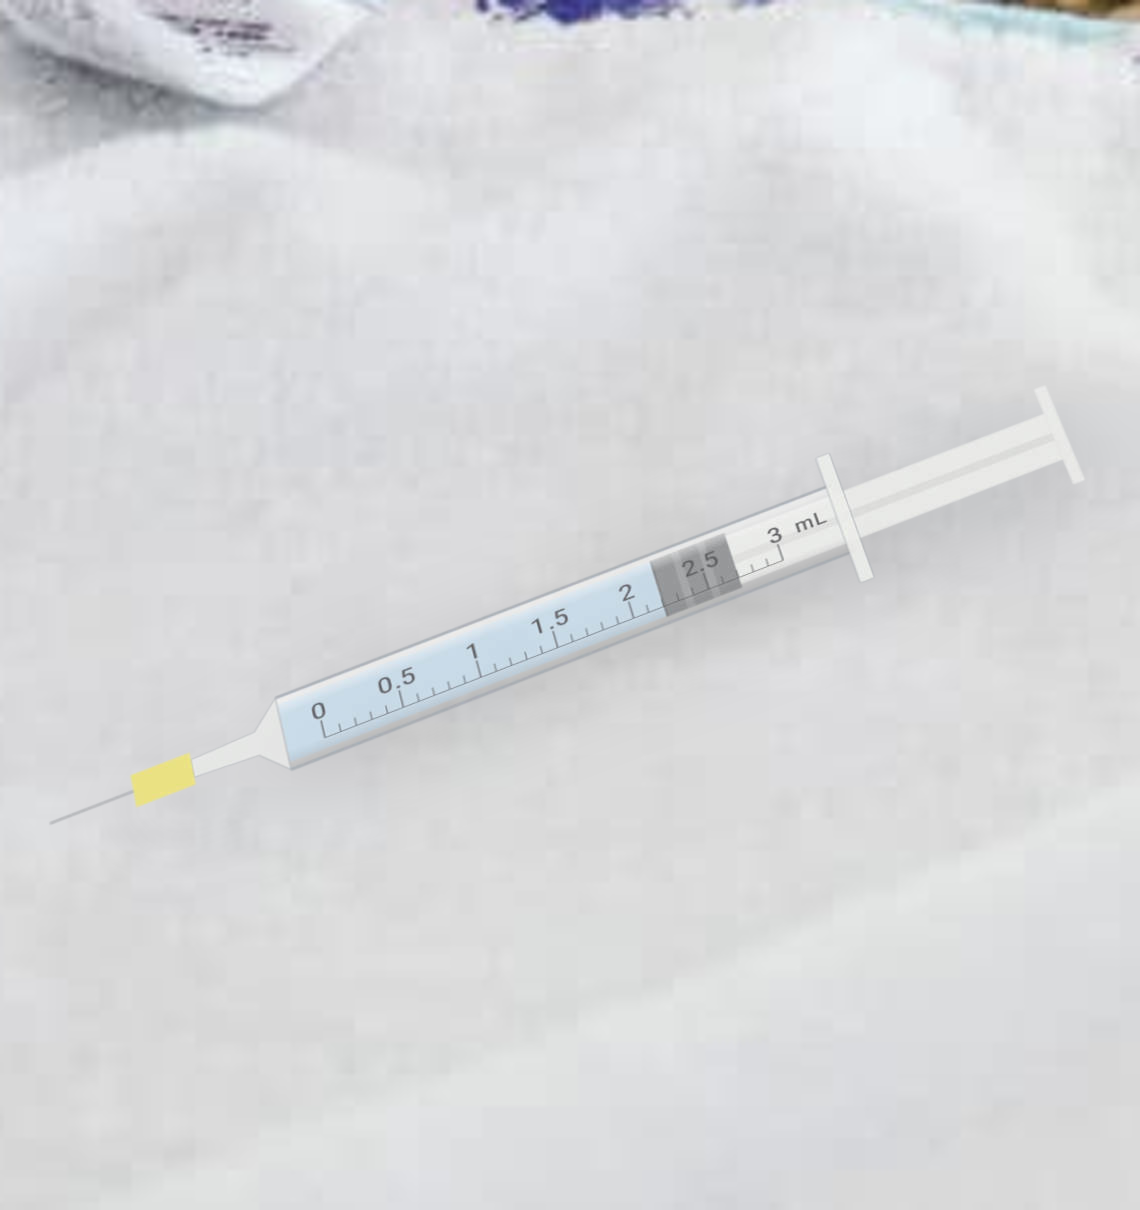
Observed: 2.2 mL
